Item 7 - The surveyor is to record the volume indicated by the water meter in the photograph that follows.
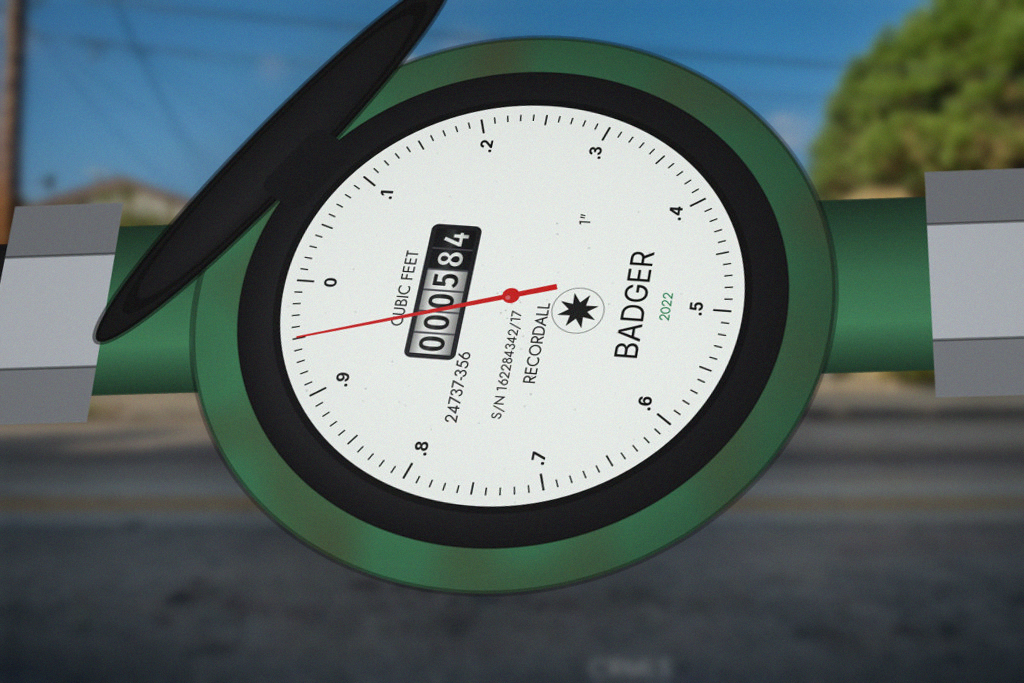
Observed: 583.95 ft³
